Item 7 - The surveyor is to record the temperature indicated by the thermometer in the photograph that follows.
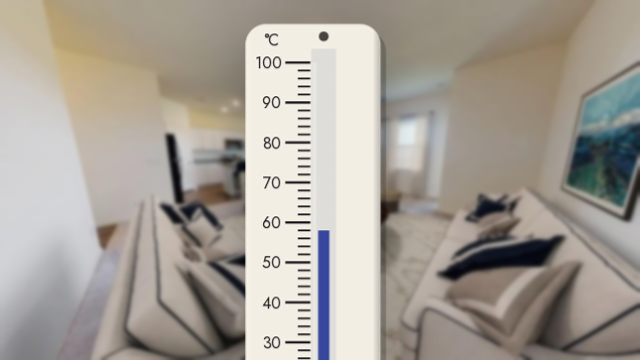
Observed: 58 °C
